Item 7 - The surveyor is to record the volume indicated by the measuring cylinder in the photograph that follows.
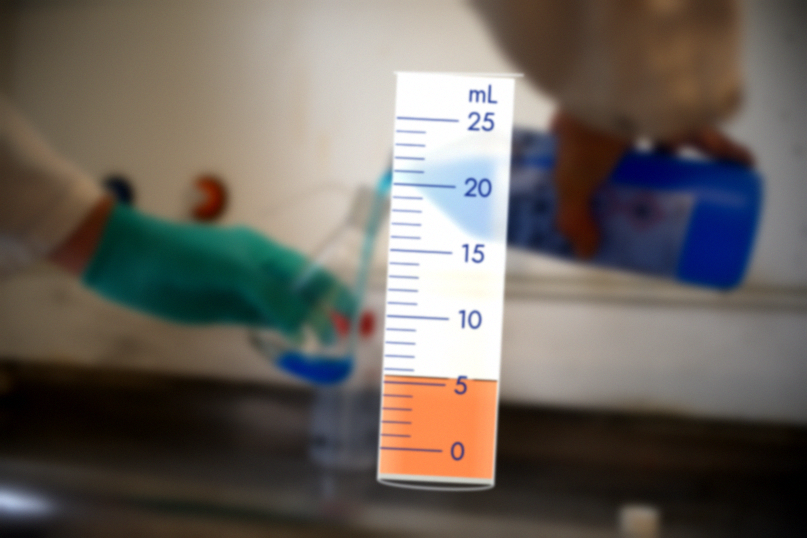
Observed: 5.5 mL
